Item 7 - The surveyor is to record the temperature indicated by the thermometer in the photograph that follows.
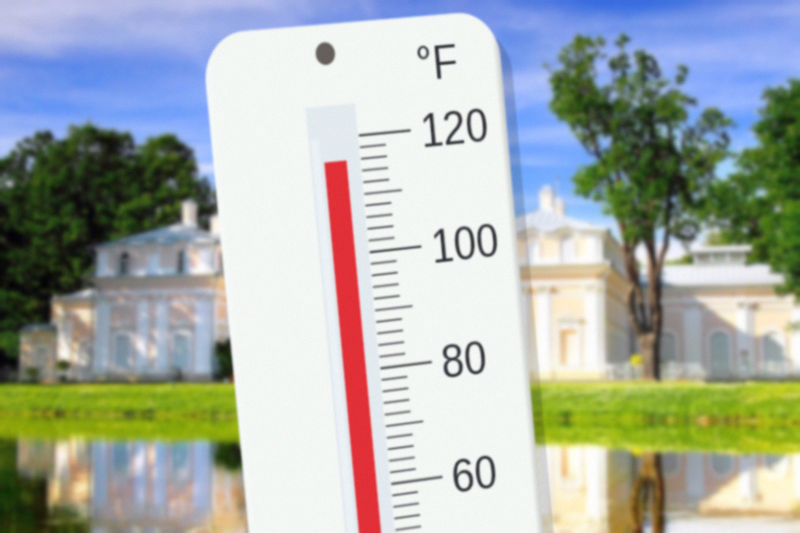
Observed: 116 °F
